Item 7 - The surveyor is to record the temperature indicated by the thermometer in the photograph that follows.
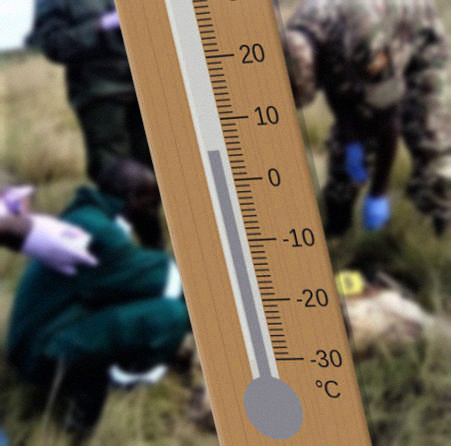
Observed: 5 °C
